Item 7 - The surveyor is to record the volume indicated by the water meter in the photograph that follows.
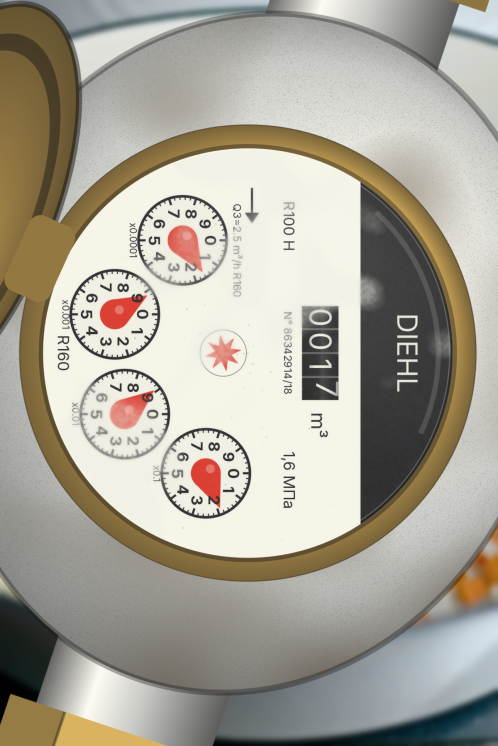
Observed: 17.1891 m³
